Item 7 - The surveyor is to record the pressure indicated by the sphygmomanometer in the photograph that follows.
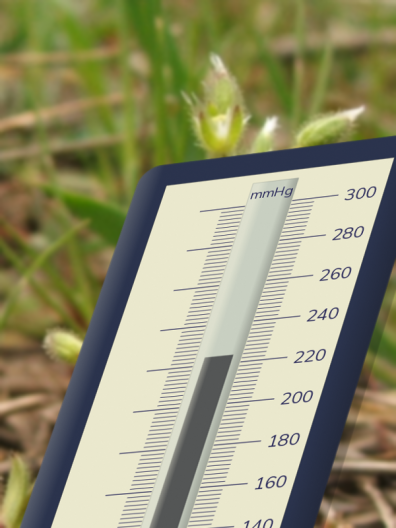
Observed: 224 mmHg
